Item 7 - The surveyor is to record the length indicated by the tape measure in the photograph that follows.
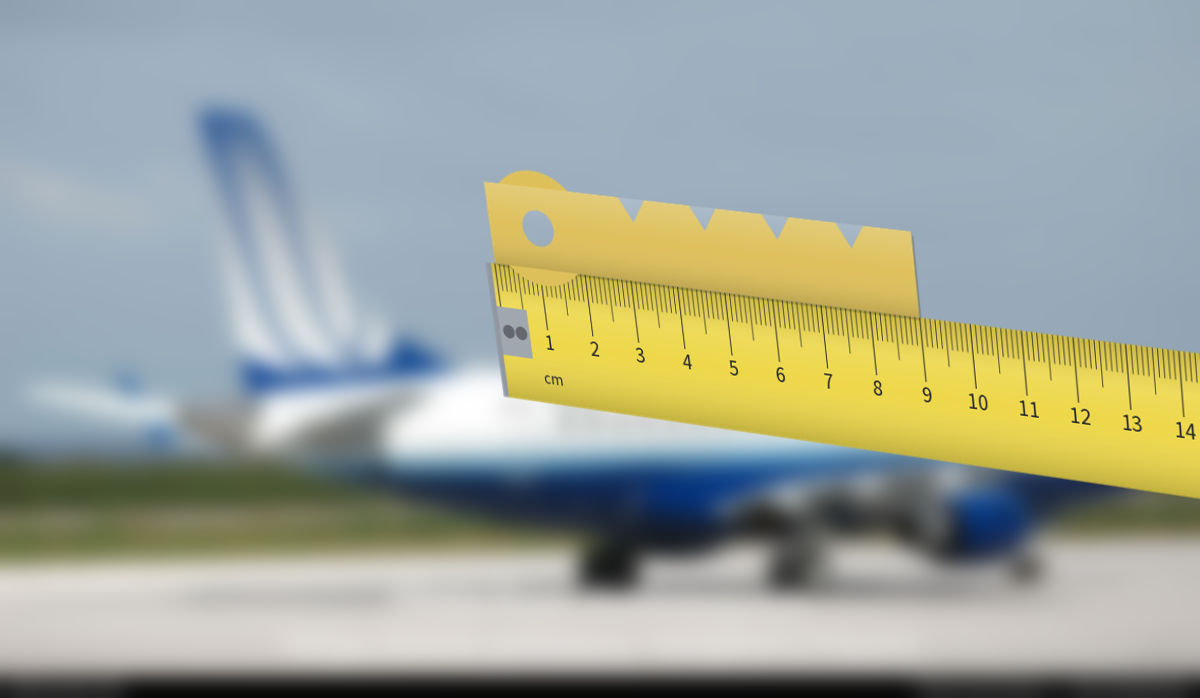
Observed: 9 cm
